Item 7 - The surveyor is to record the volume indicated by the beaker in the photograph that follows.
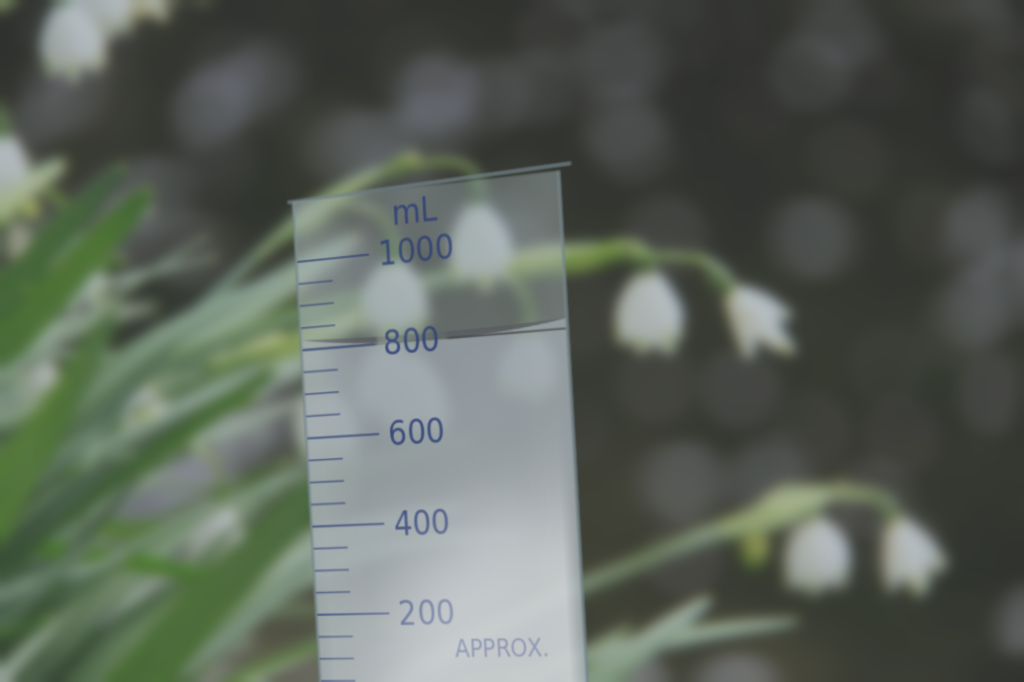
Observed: 800 mL
